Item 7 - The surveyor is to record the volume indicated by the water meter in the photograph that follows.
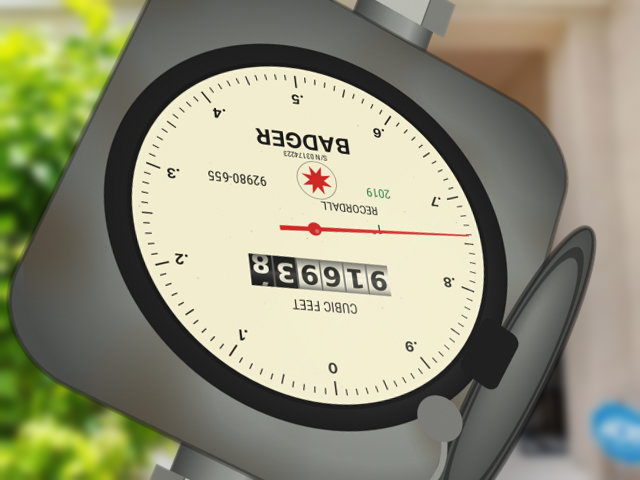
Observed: 916937.74 ft³
